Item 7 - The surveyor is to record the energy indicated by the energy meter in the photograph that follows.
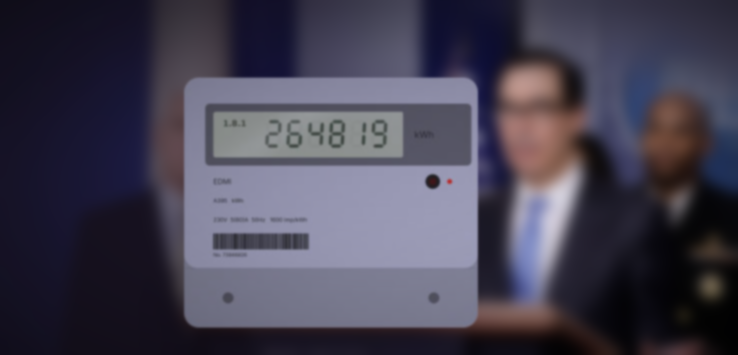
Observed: 264819 kWh
